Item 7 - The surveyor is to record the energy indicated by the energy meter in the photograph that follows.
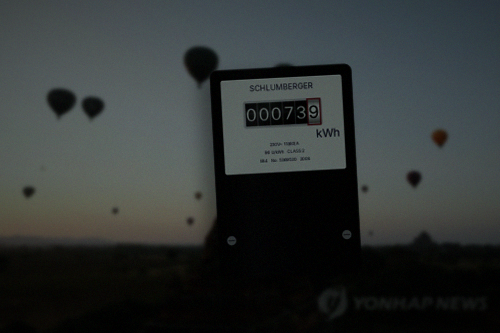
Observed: 73.9 kWh
